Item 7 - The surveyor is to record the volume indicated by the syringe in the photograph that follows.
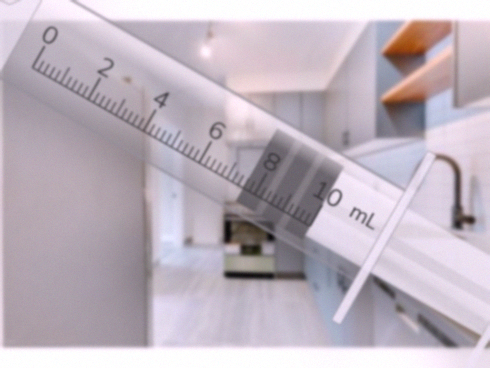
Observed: 7.6 mL
